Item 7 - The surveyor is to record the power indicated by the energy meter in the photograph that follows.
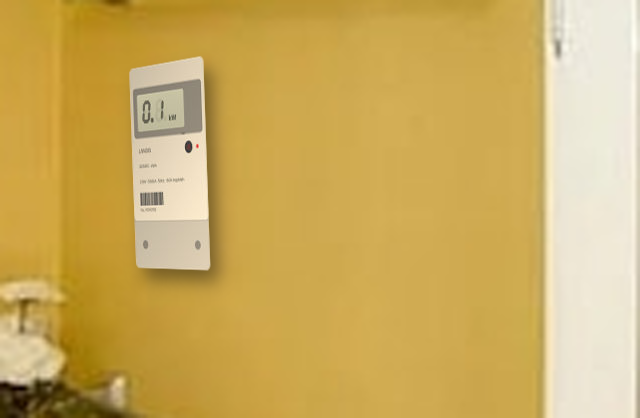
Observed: 0.1 kW
